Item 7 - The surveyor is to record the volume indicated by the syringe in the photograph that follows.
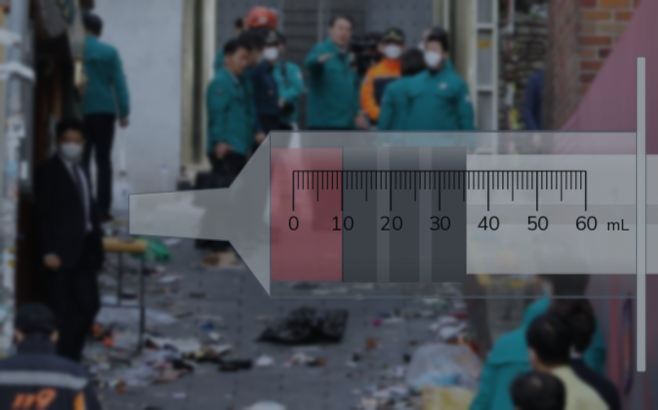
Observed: 10 mL
